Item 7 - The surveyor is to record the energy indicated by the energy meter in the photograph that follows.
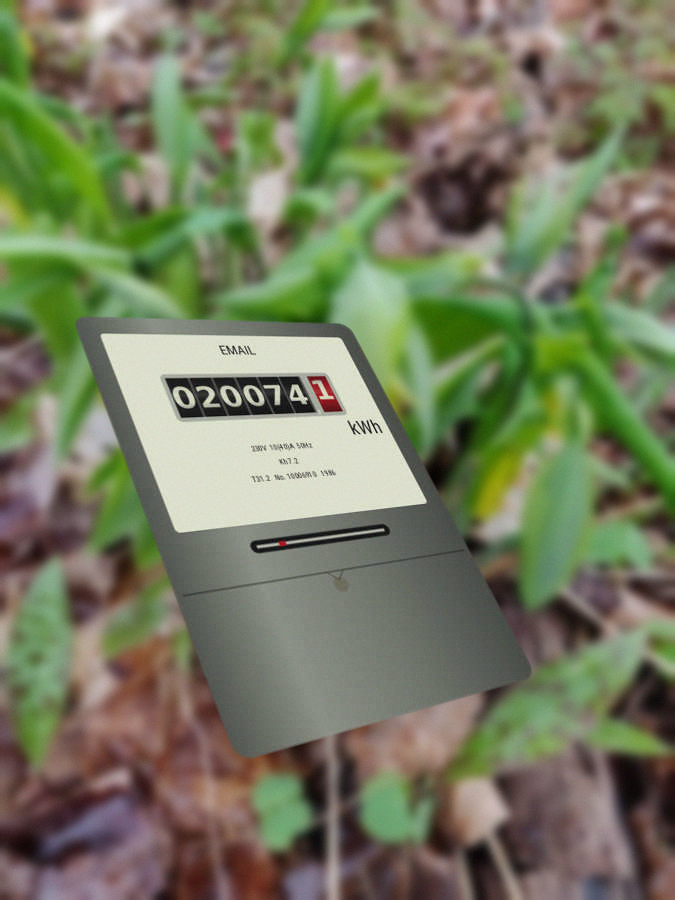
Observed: 20074.1 kWh
